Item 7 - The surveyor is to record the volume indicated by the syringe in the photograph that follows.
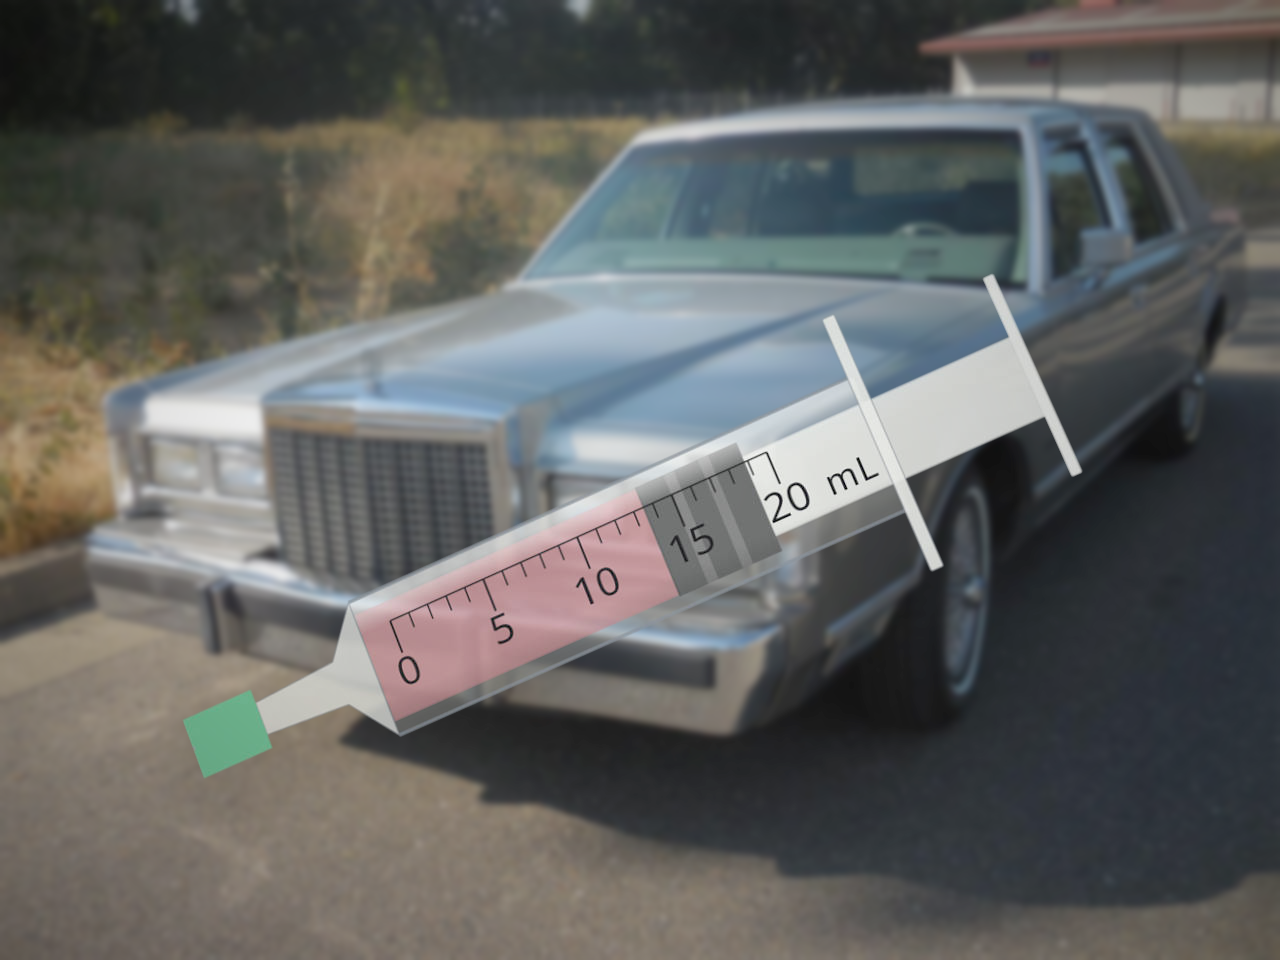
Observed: 13.5 mL
